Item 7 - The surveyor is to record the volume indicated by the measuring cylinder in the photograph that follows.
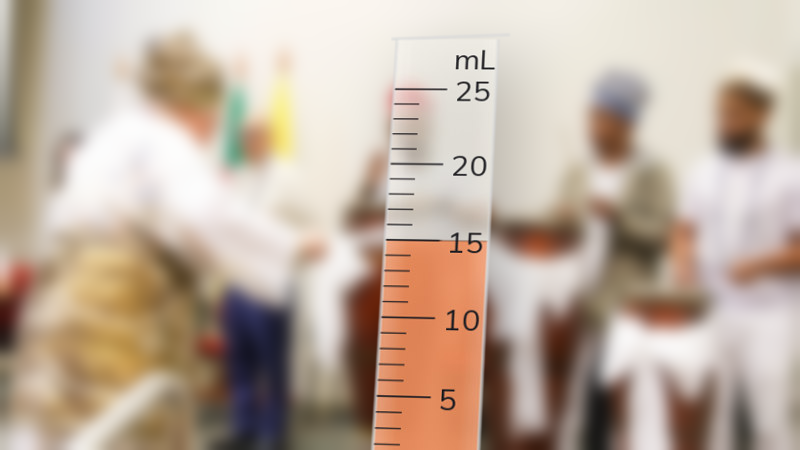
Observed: 15 mL
